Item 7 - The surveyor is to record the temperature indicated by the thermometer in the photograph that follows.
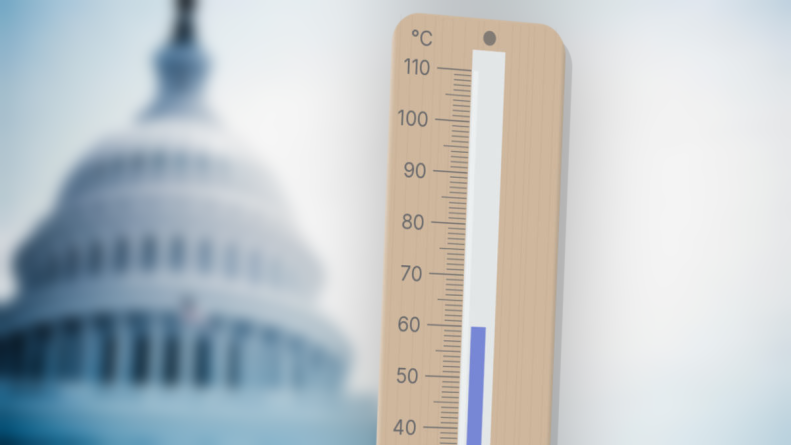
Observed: 60 °C
